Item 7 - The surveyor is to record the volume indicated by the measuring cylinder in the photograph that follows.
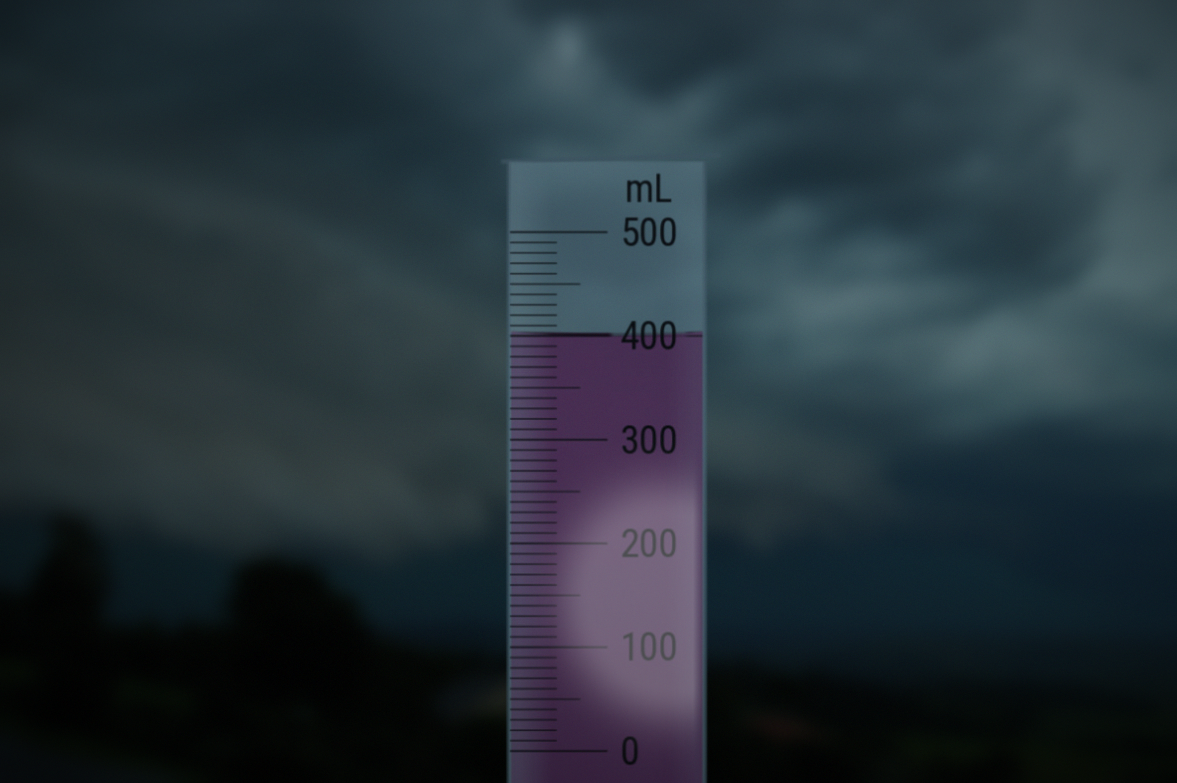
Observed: 400 mL
